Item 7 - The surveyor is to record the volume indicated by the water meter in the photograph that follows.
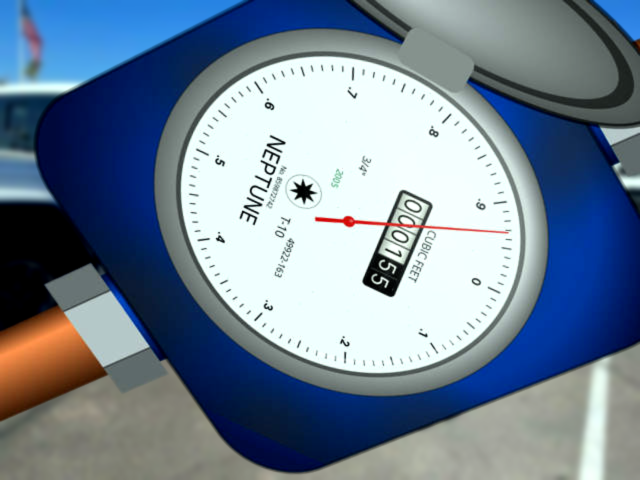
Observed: 154.93 ft³
